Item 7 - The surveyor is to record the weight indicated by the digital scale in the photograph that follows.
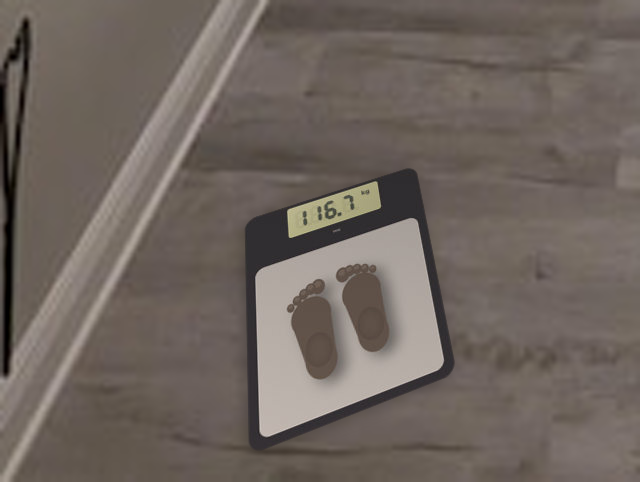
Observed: 116.7 kg
